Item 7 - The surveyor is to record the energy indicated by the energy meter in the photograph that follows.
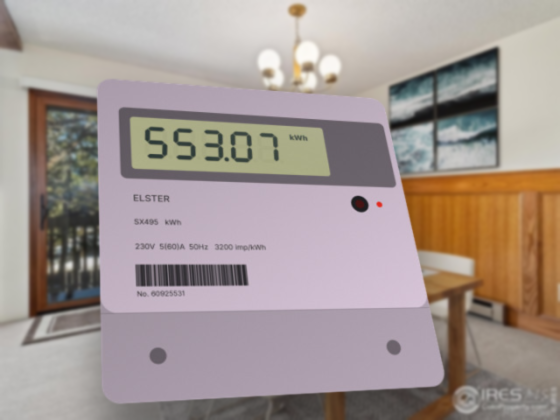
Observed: 553.07 kWh
